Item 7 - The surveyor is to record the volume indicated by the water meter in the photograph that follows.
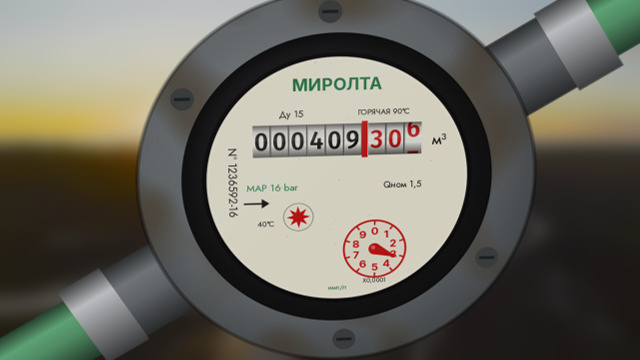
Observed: 409.3063 m³
